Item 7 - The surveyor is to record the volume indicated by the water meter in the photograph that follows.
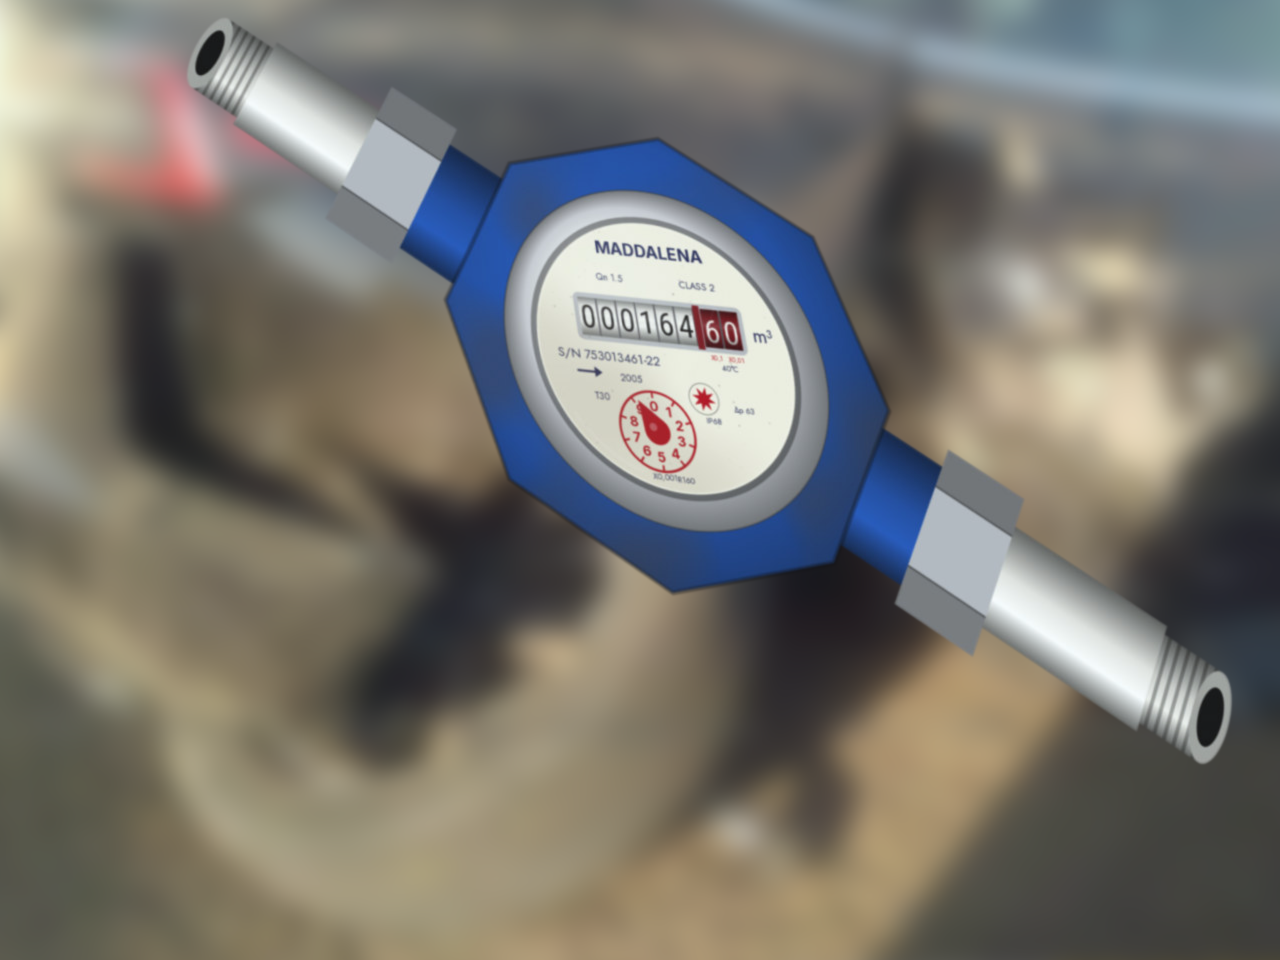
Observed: 164.599 m³
